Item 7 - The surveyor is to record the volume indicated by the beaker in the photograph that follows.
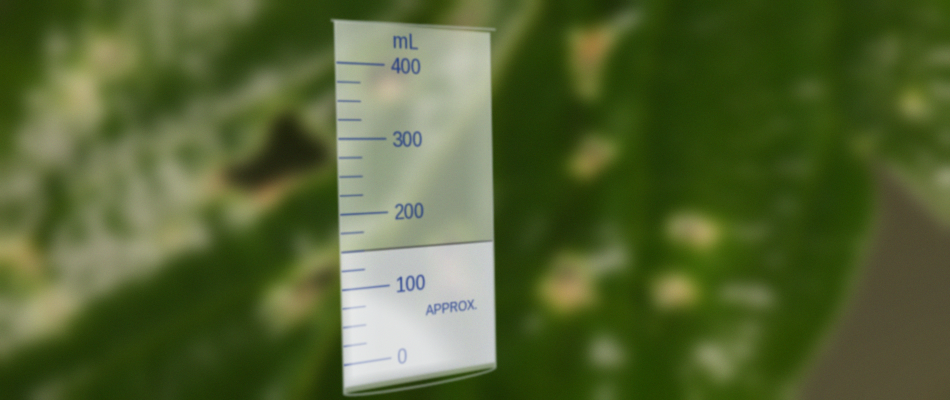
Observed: 150 mL
